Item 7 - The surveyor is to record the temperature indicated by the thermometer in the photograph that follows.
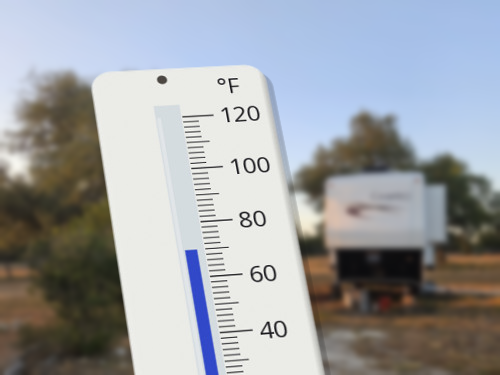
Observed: 70 °F
